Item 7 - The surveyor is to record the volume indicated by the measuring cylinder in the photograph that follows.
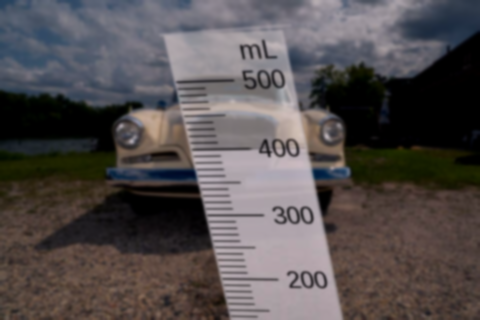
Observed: 400 mL
